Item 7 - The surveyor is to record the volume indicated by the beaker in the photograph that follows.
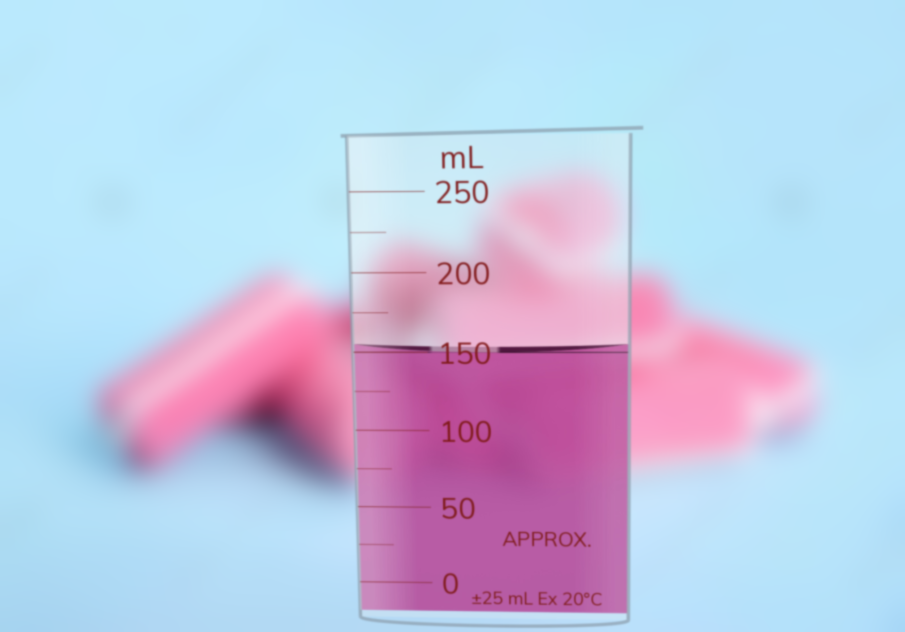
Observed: 150 mL
